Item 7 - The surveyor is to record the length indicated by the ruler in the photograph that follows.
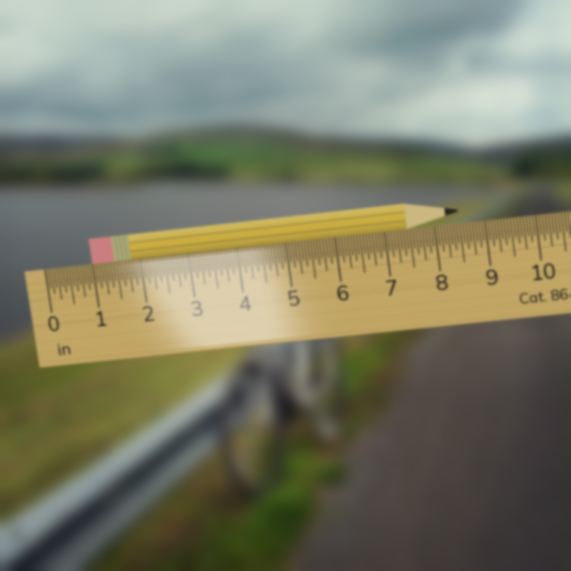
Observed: 7.5 in
